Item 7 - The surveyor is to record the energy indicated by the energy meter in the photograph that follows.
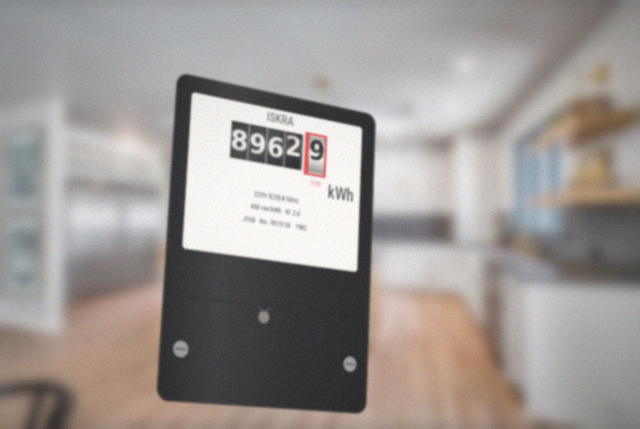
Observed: 8962.9 kWh
